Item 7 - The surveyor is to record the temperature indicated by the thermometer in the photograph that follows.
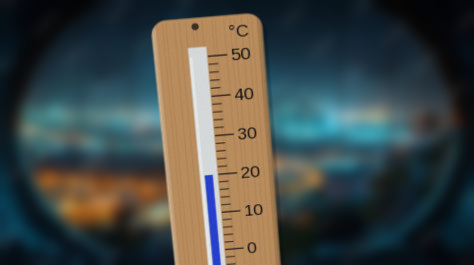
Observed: 20 °C
